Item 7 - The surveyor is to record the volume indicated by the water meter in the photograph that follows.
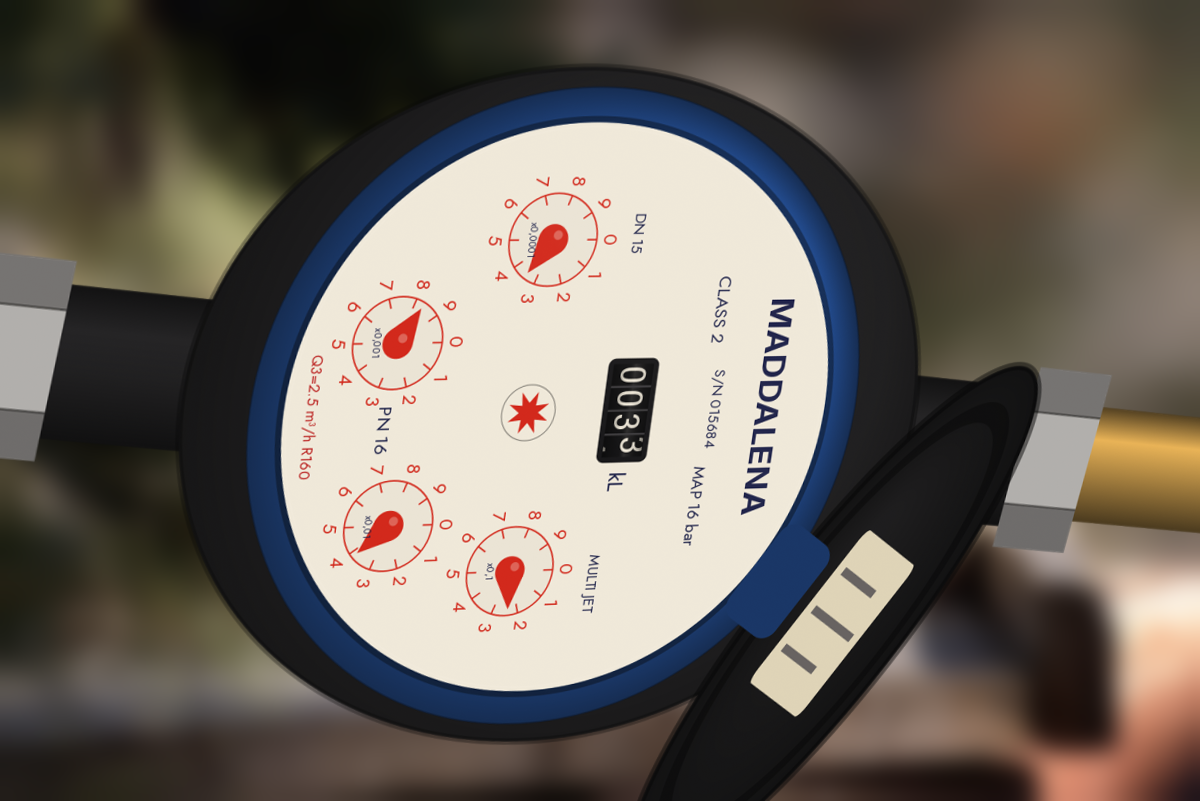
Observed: 33.2383 kL
